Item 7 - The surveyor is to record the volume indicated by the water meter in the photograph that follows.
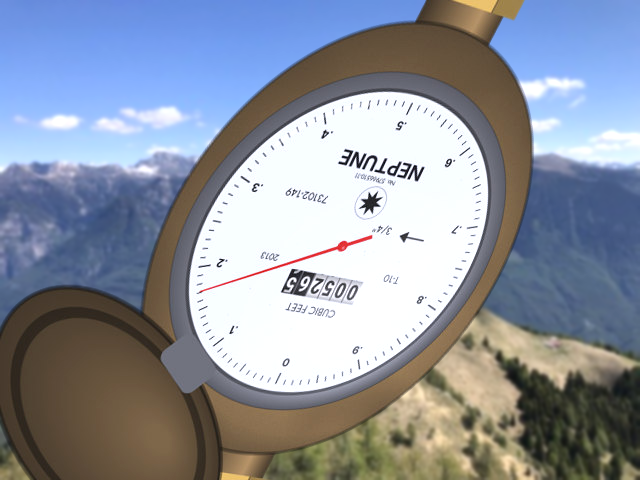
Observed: 5265.17 ft³
